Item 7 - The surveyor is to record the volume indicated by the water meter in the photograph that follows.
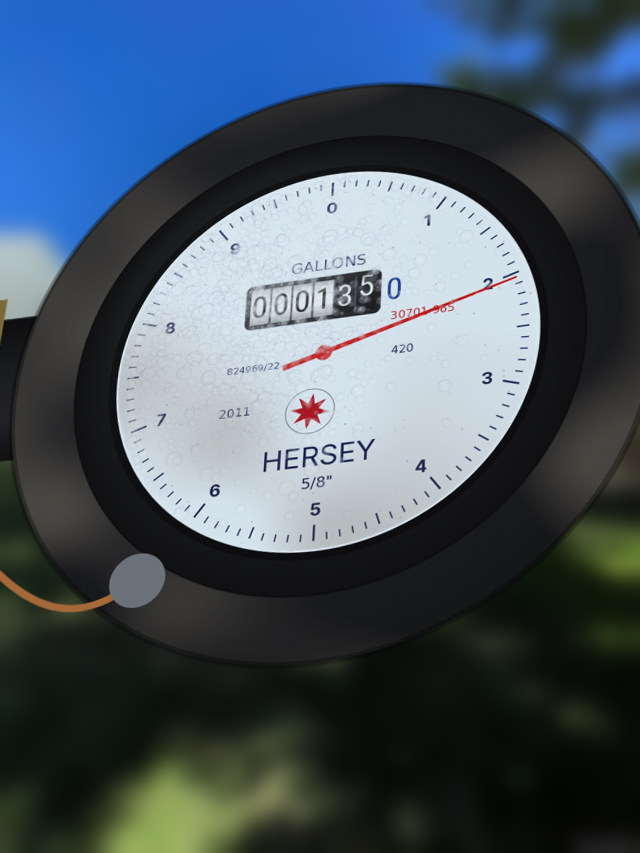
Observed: 1352.0 gal
